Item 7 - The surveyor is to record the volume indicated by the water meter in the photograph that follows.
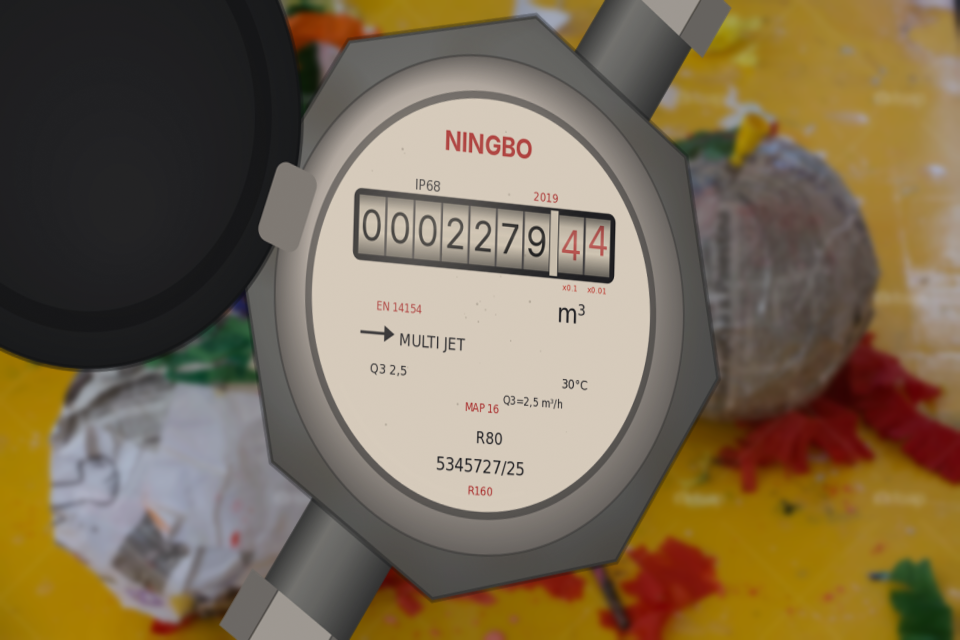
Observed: 2279.44 m³
